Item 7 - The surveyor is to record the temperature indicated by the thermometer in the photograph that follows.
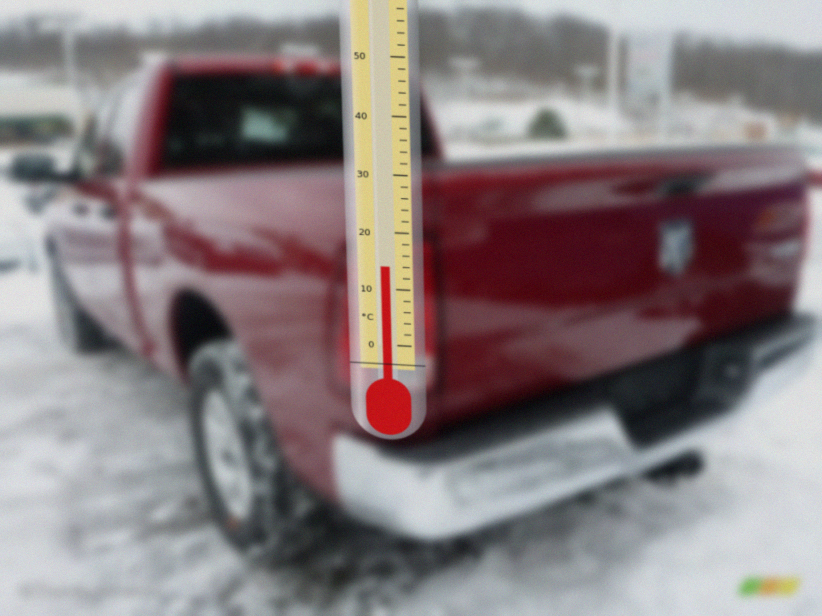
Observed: 14 °C
